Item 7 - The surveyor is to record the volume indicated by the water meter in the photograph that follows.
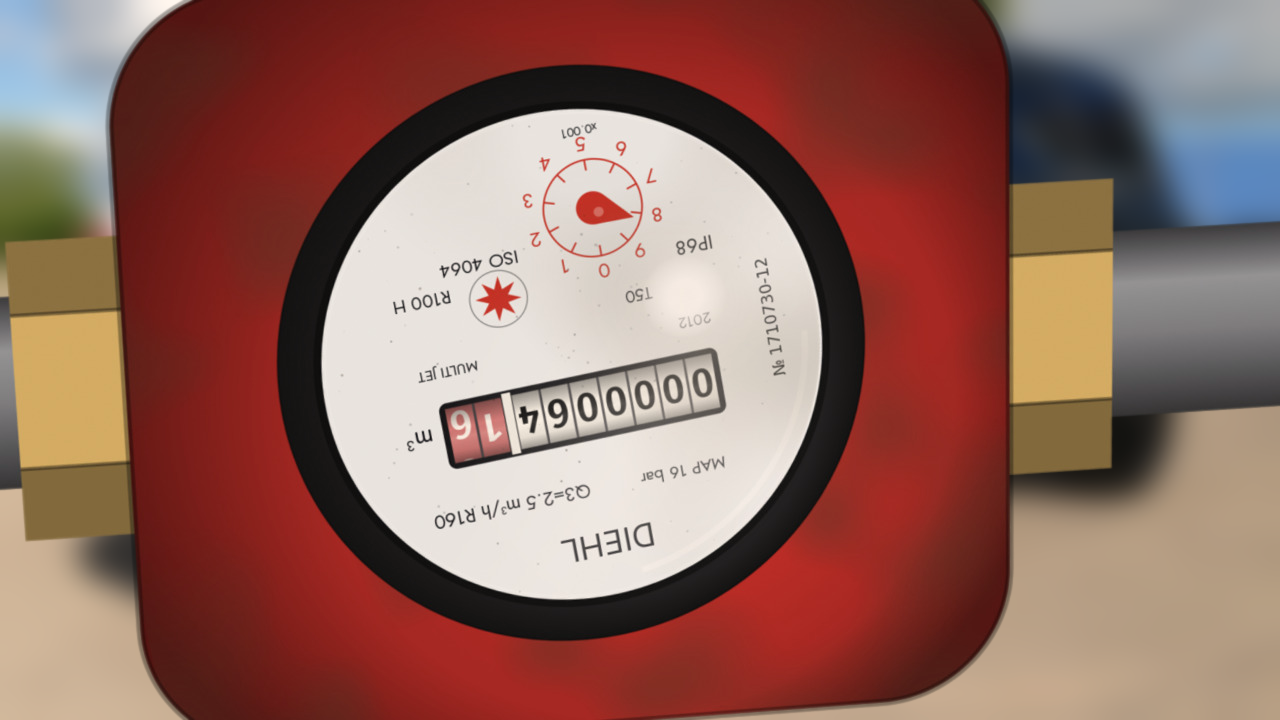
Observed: 64.158 m³
